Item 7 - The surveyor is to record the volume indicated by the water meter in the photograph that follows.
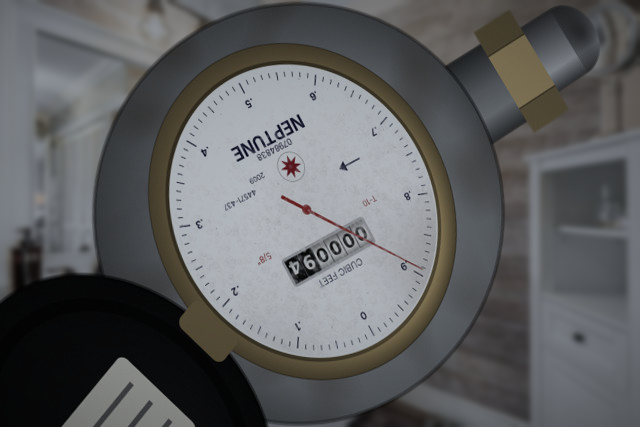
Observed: 93.89 ft³
